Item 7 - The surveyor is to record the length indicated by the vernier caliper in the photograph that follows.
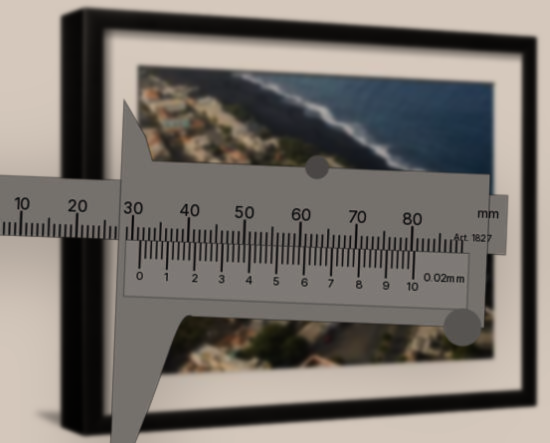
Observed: 31.5 mm
